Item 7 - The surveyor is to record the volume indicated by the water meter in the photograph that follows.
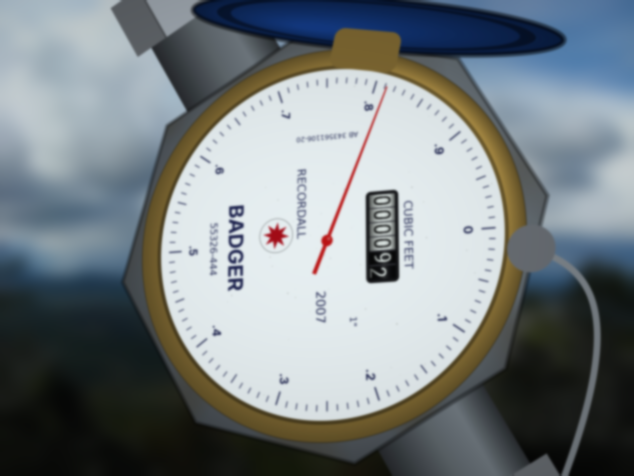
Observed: 91.81 ft³
